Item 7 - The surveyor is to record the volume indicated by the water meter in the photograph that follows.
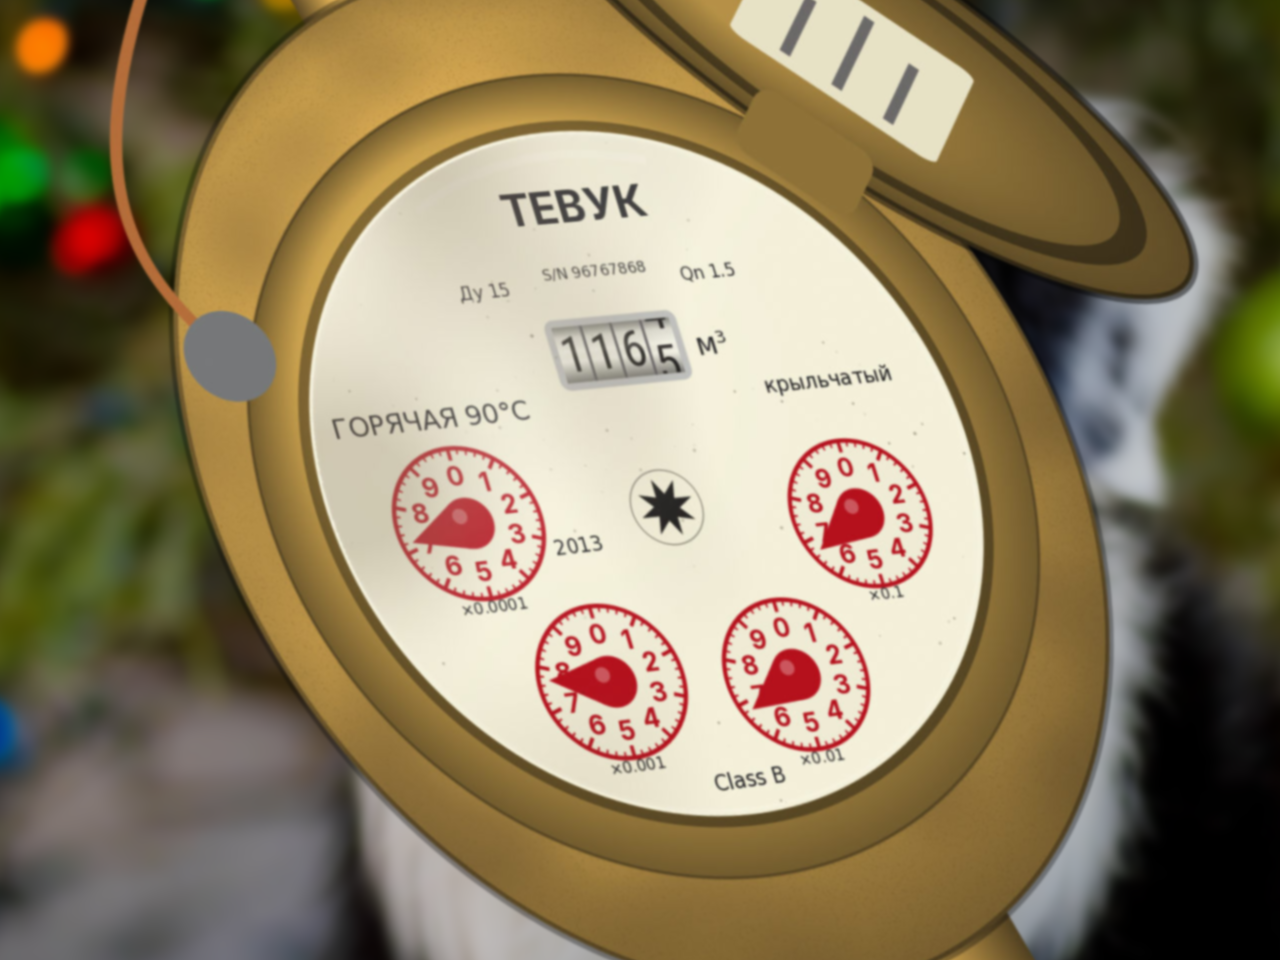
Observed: 1164.6677 m³
